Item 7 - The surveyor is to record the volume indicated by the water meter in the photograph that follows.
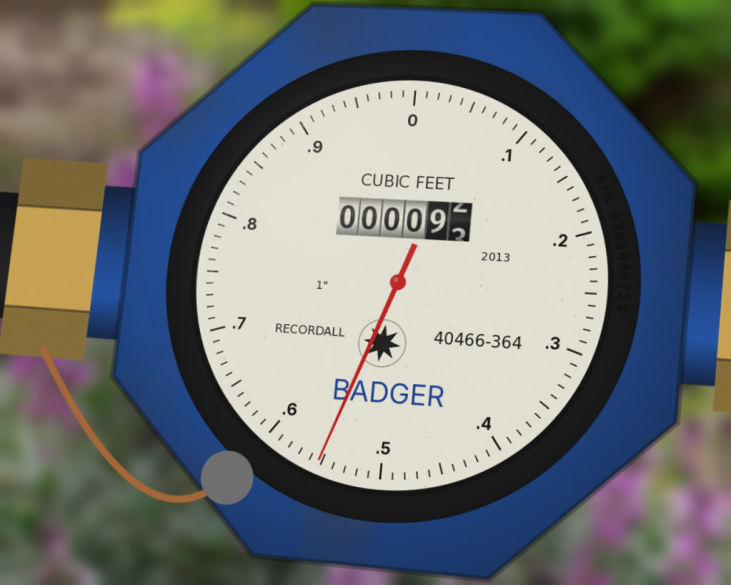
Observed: 92.55 ft³
